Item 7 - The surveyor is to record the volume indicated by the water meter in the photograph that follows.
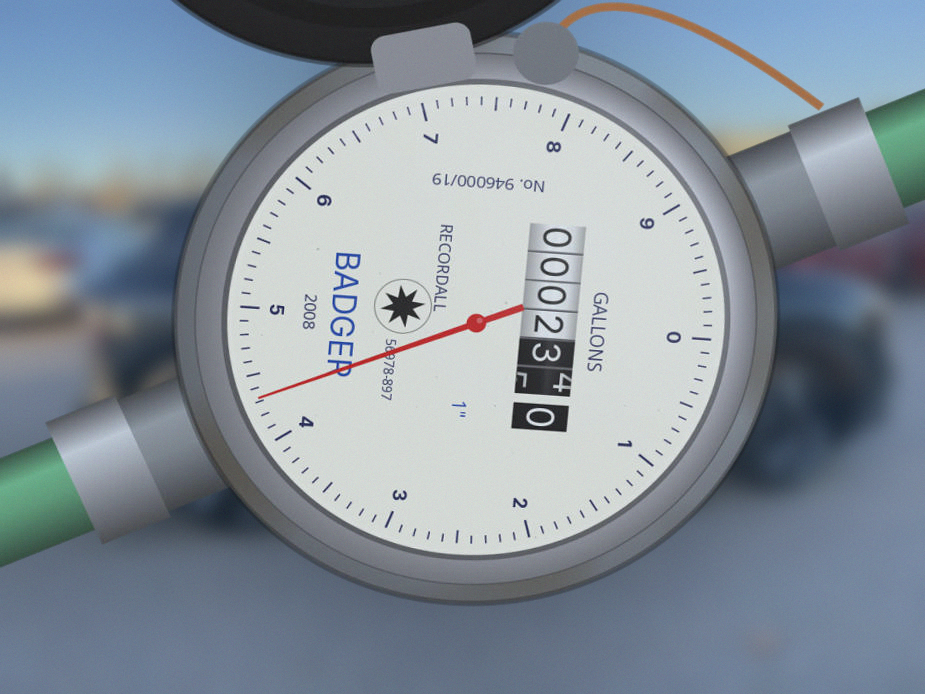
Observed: 2344.3 gal
